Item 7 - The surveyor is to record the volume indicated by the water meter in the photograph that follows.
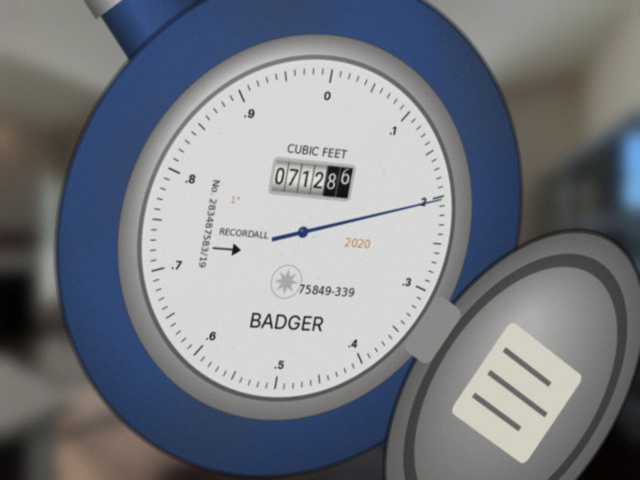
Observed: 71286.20 ft³
